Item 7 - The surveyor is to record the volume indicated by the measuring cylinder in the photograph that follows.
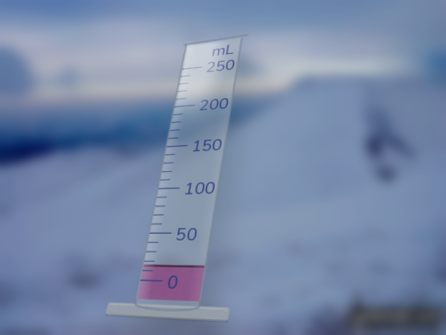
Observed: 15 mL
